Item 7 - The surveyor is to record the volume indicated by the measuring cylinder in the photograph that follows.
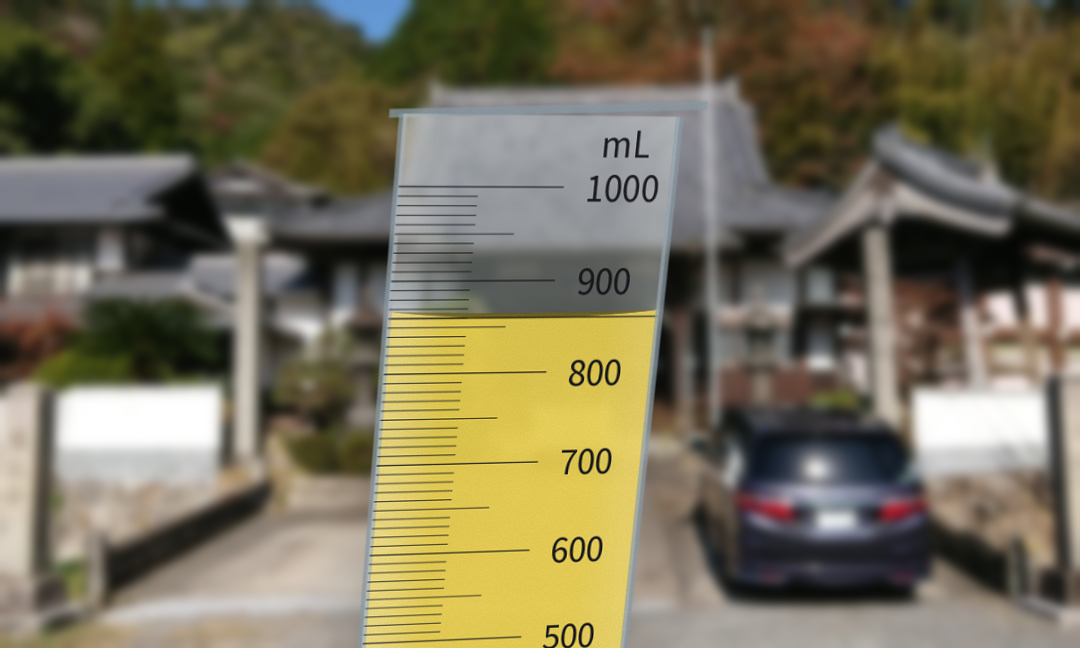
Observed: 860 mL
